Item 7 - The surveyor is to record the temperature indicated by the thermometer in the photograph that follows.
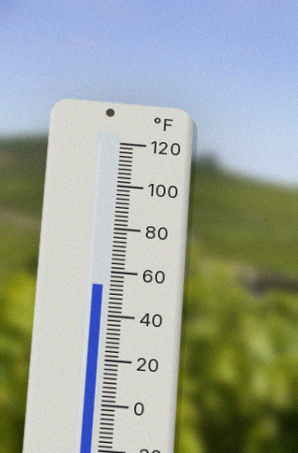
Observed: 54 °F
